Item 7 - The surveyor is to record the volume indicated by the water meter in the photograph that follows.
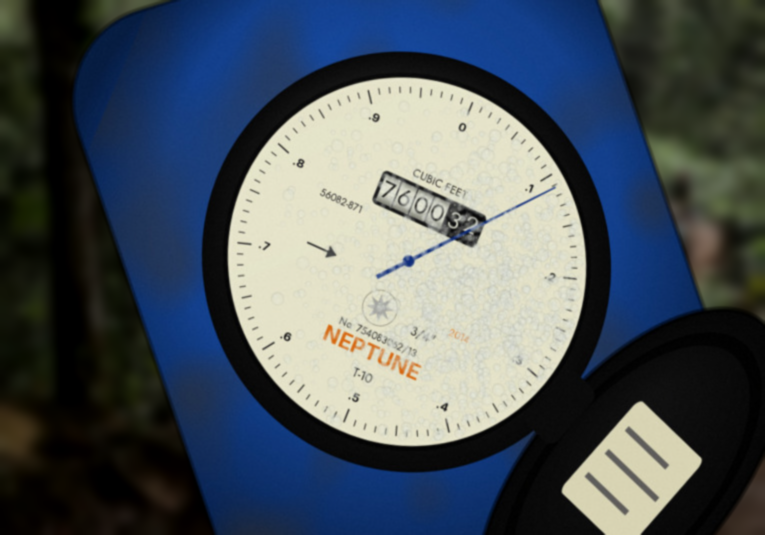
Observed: 760032.11 ft³
